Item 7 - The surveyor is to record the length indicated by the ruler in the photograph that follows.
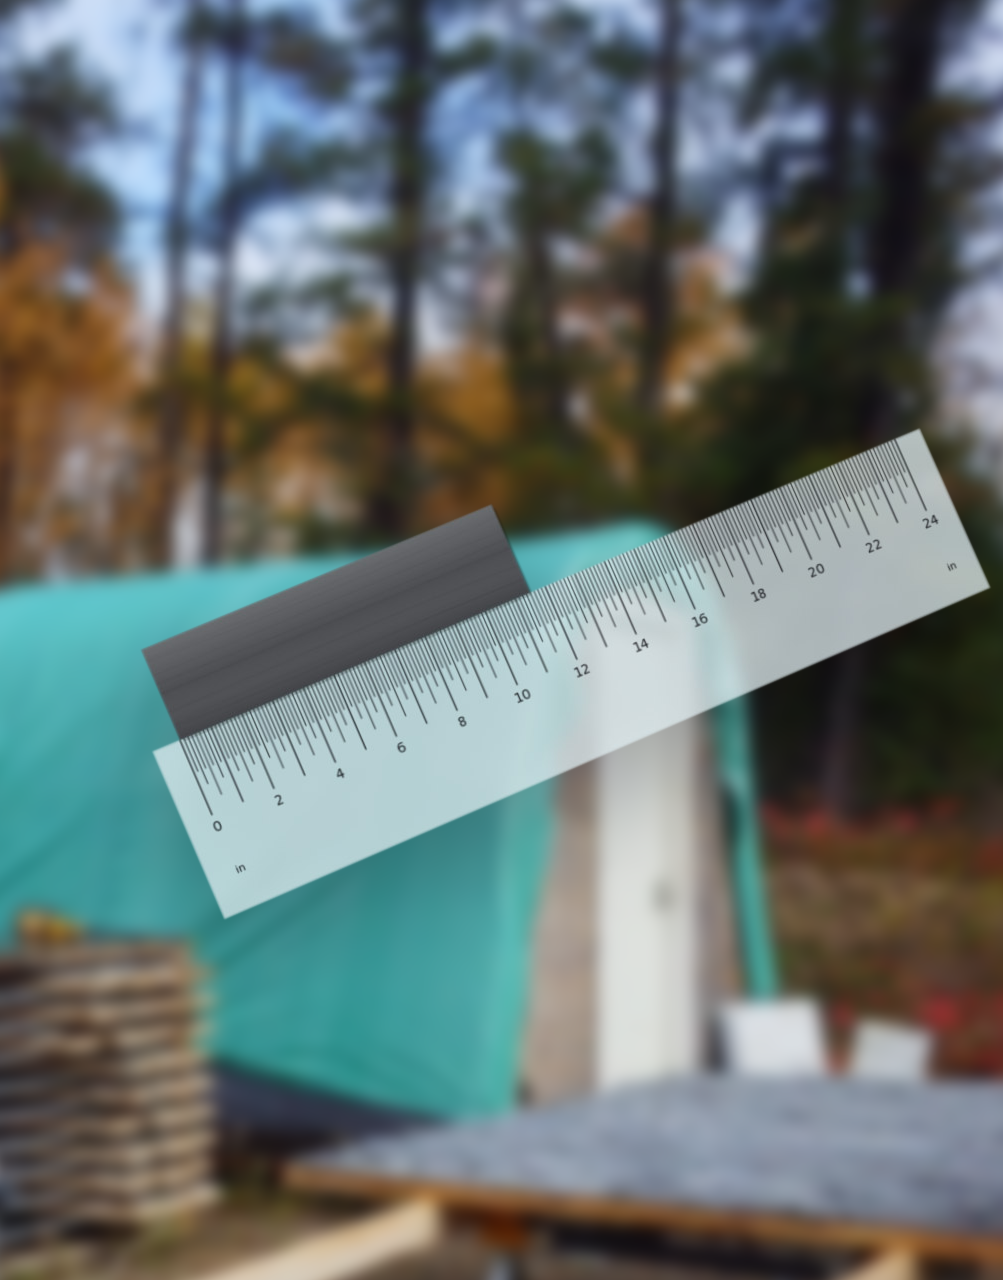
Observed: 11.5 in
